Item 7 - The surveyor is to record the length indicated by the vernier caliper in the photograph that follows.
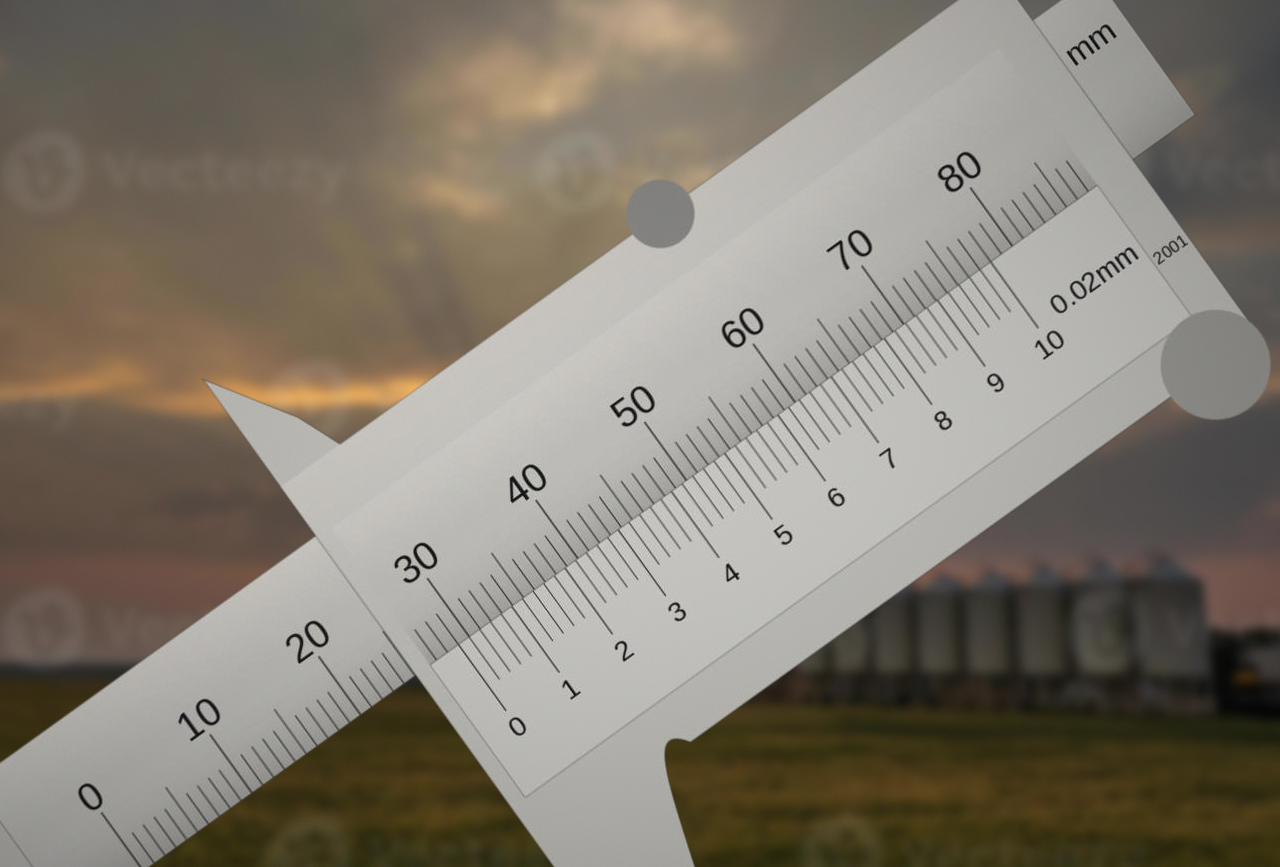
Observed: 29.0 mm
